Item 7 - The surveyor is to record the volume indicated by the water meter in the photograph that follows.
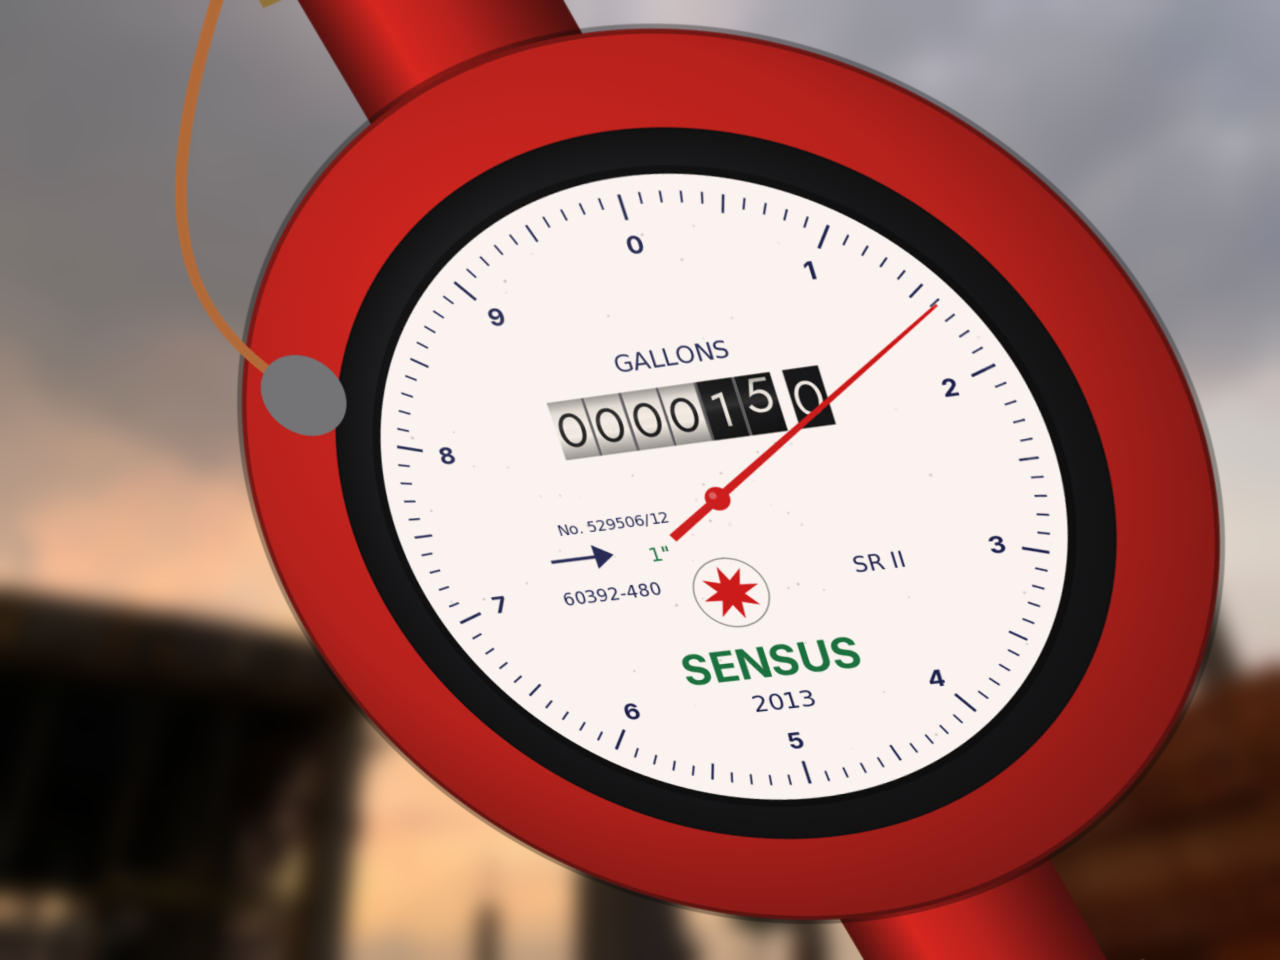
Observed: 151.6 gal
